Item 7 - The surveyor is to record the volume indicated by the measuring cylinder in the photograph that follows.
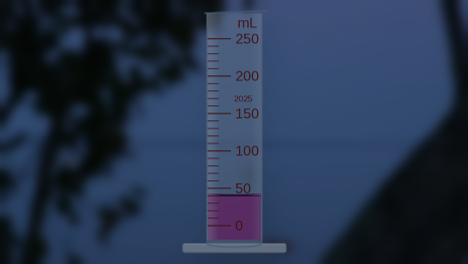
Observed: 40 mL
